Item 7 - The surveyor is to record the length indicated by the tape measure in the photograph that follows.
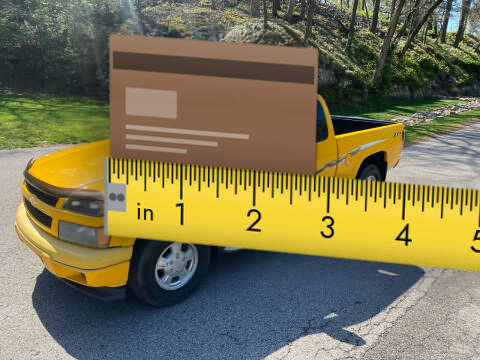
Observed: 2.8125 in
